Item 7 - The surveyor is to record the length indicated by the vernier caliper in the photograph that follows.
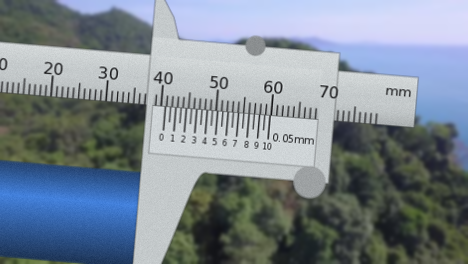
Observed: 40.8 mm
